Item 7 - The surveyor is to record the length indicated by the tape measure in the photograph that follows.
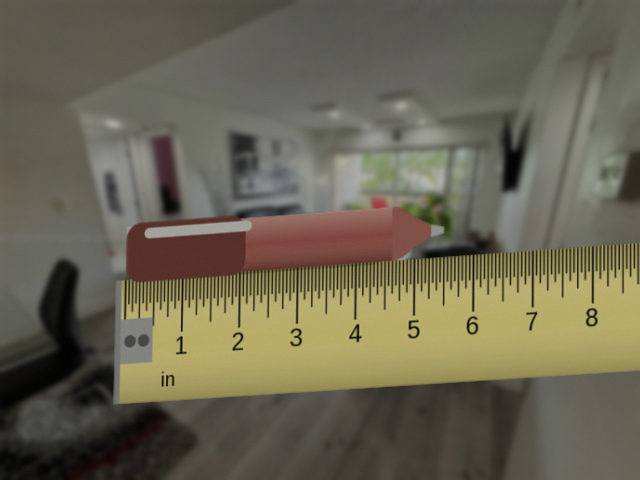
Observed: 5.5 in
